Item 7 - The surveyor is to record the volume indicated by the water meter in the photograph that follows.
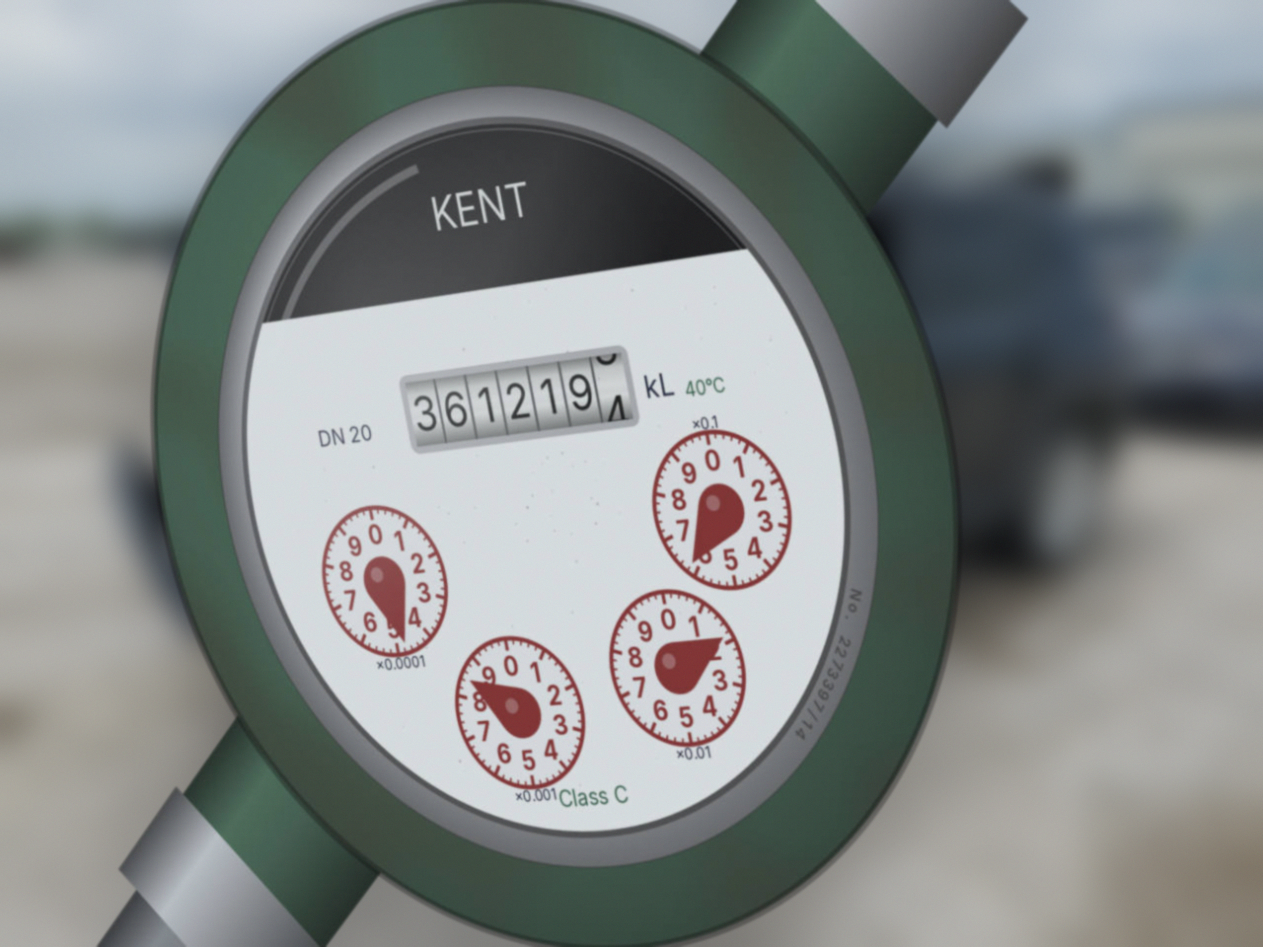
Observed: 3612193.6184 kL
